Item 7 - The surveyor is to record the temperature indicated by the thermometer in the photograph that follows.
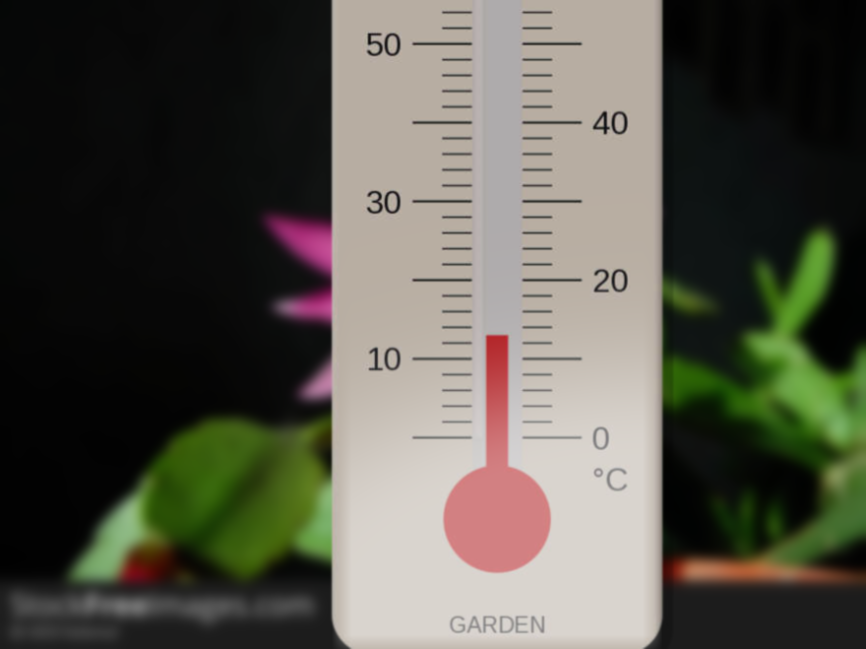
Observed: 13 °C
